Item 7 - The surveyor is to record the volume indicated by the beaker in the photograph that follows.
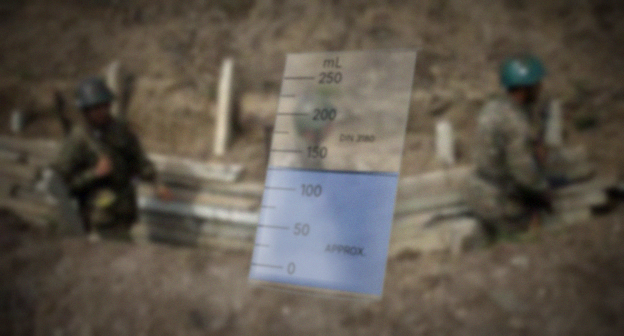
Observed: 125 mL
